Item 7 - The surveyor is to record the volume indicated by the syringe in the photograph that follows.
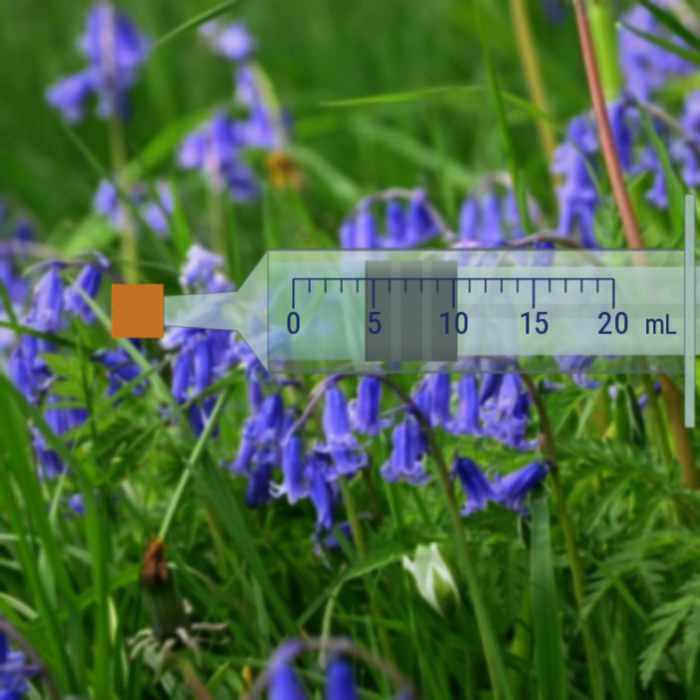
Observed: 4.5 mL
